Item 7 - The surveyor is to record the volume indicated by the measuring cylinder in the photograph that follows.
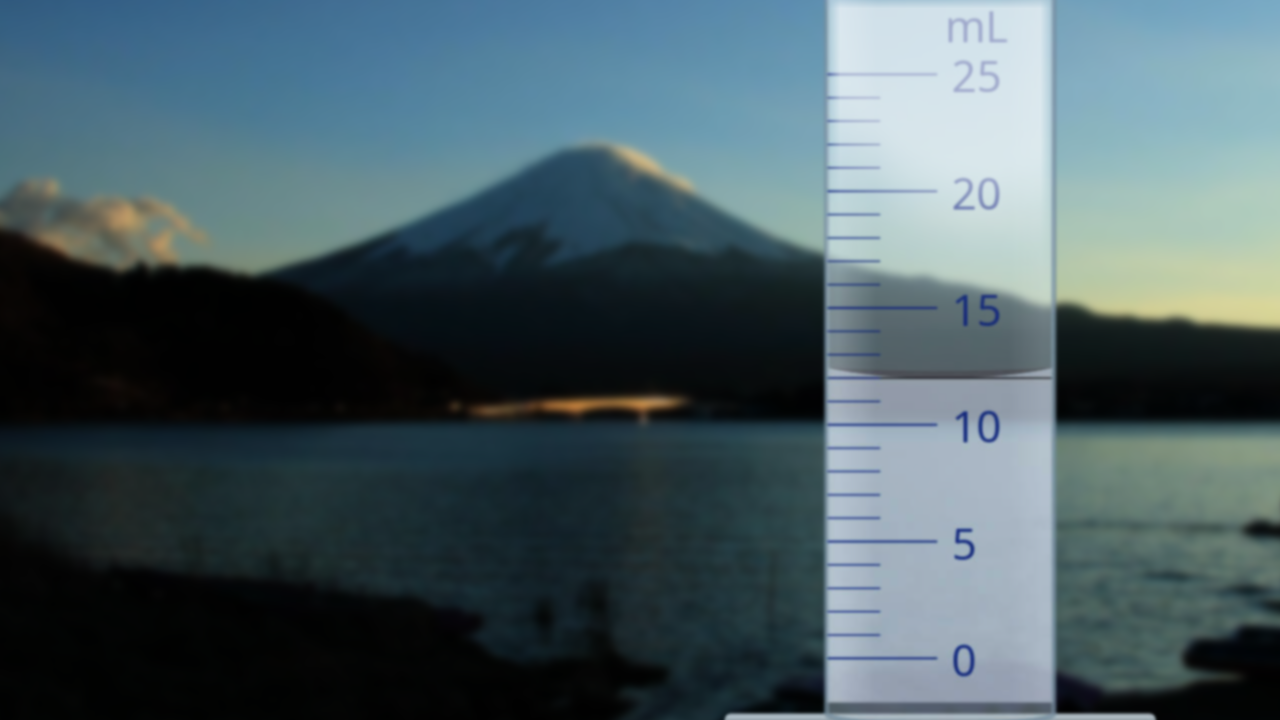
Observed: 12 mL
